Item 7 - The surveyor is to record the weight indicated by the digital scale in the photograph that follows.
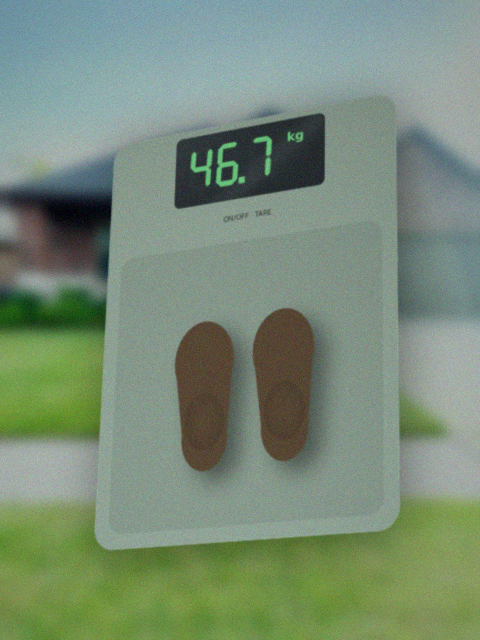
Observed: 46.7 kg
